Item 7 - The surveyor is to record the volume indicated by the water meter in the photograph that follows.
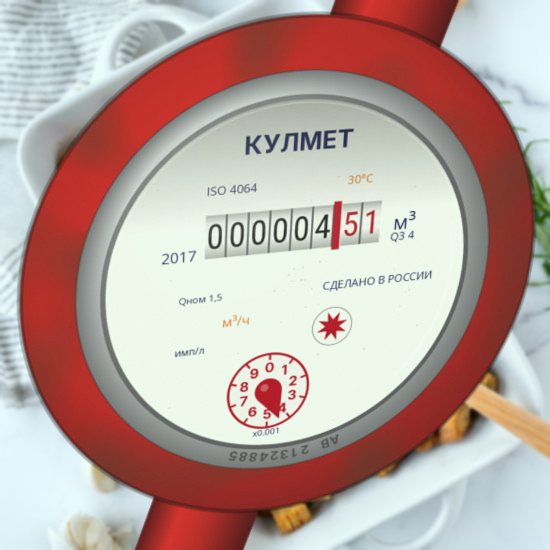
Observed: 4.514 m³
